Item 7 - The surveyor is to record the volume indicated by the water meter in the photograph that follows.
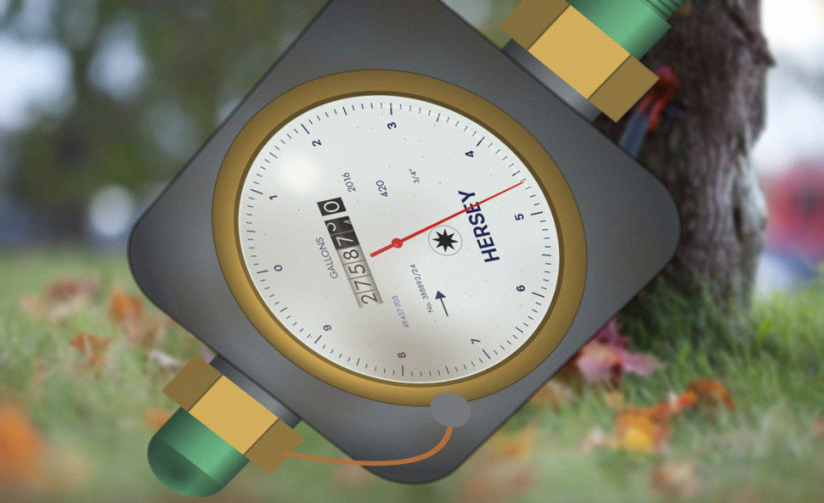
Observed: 2758734.6 gal
